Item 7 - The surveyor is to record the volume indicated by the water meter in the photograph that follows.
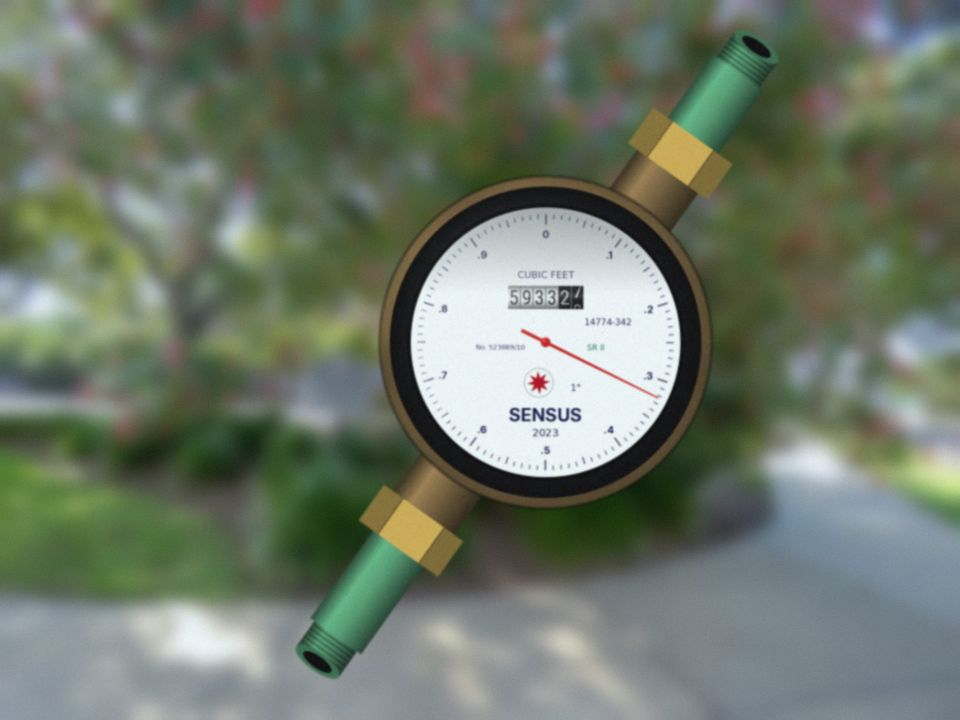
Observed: 593327.32 ft³
